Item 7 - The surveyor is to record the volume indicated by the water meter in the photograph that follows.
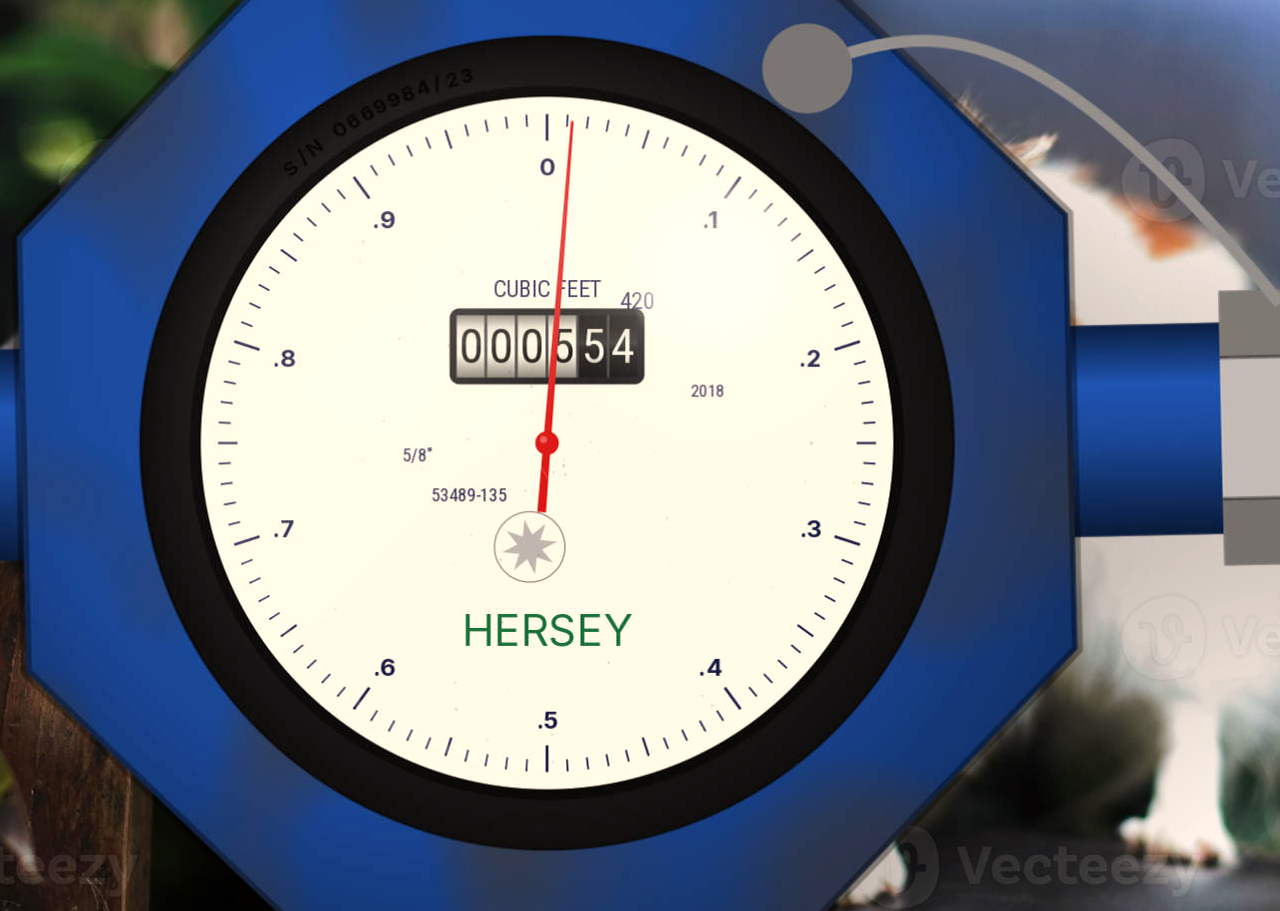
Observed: 554.01 ft³
